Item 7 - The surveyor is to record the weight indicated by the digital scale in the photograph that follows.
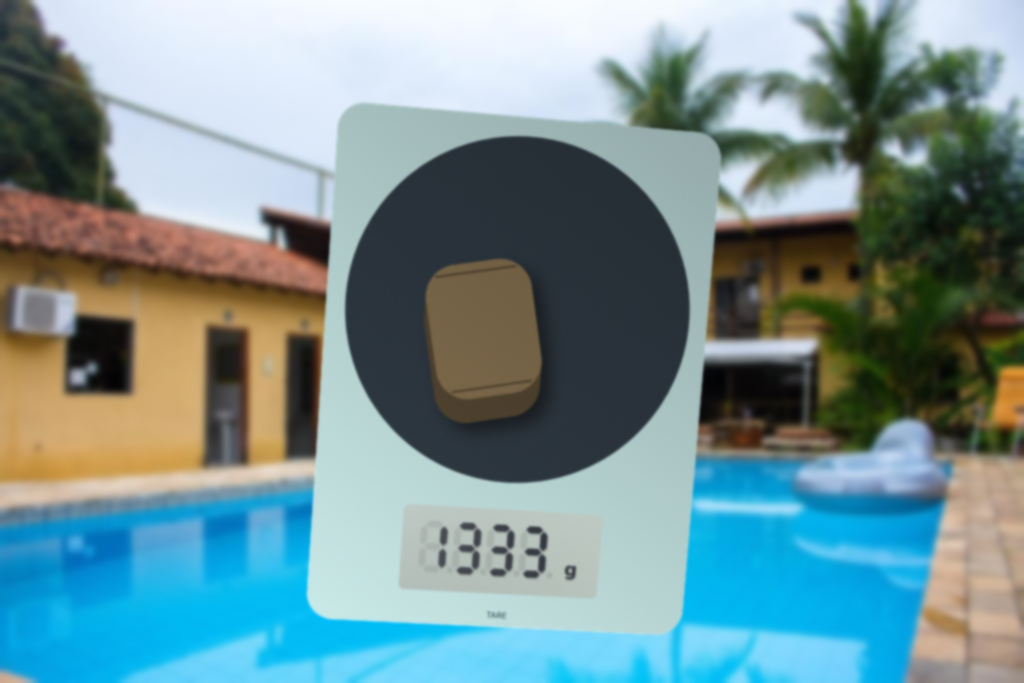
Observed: 1333 g
